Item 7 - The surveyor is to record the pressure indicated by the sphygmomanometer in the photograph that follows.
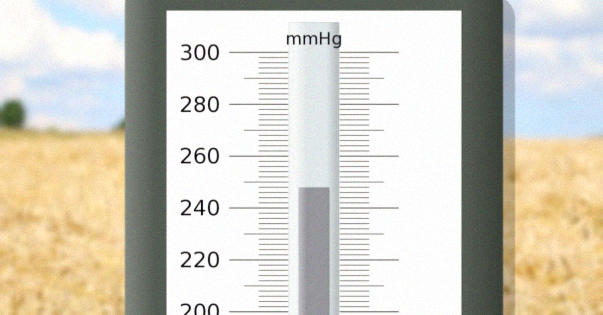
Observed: 248 mmHg
